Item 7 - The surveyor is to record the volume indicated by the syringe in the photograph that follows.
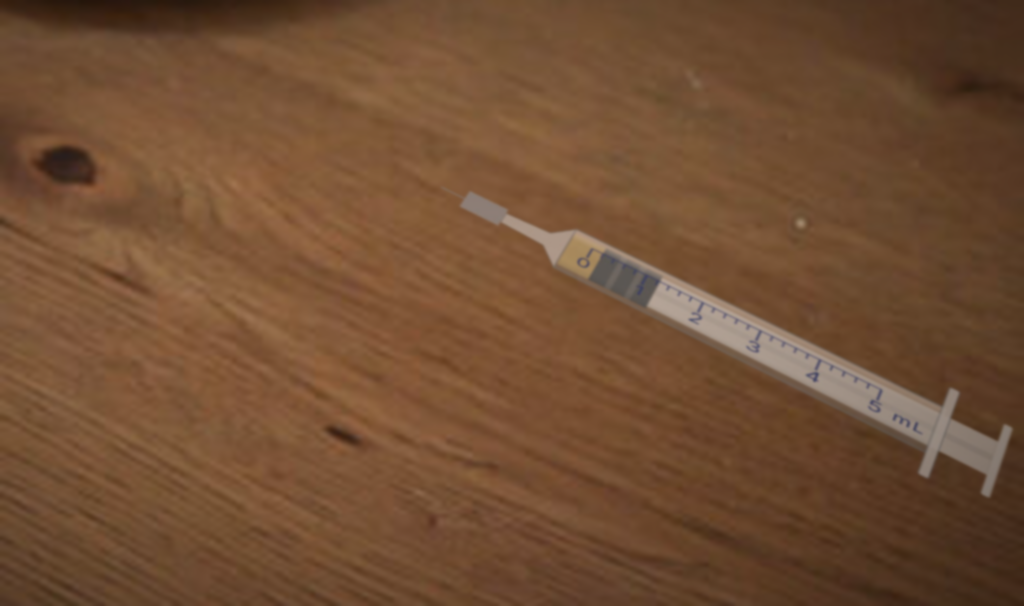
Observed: 0.2 mL
